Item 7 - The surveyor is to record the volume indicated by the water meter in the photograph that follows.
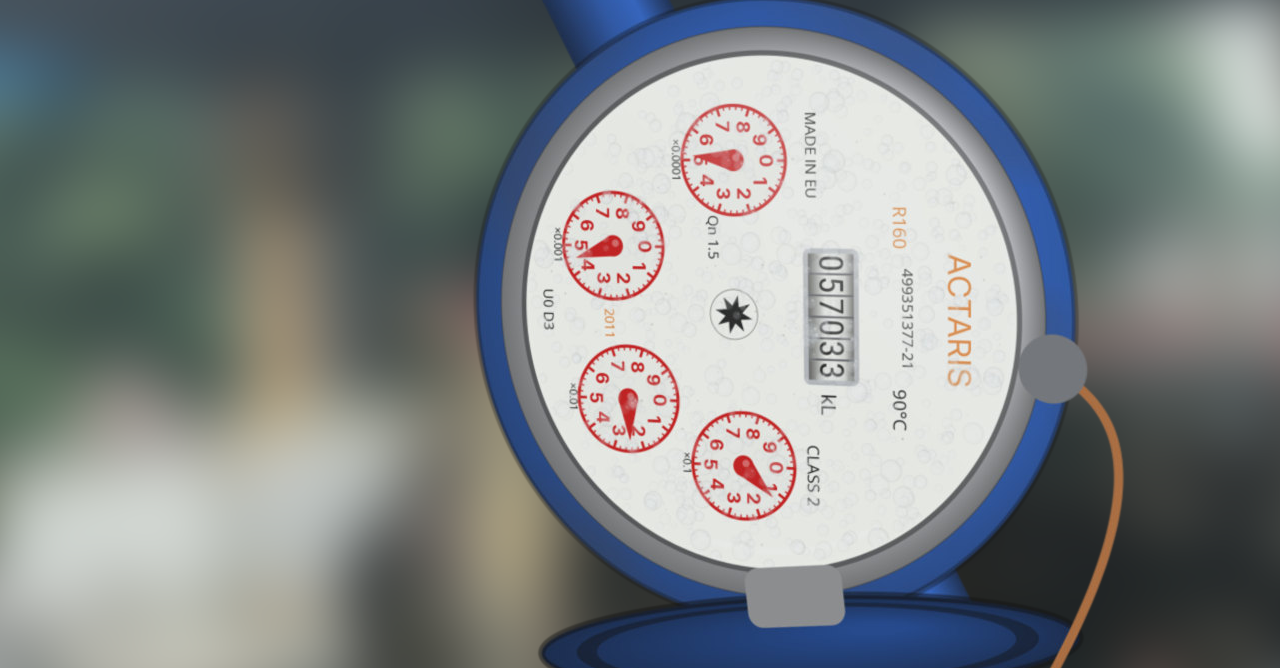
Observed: 57033.1245 kL
